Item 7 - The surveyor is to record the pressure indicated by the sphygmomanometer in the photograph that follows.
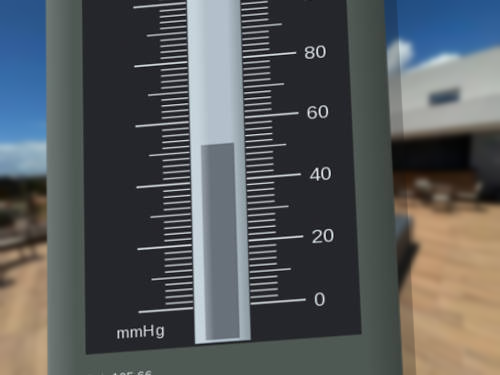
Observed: 52 mmHg
